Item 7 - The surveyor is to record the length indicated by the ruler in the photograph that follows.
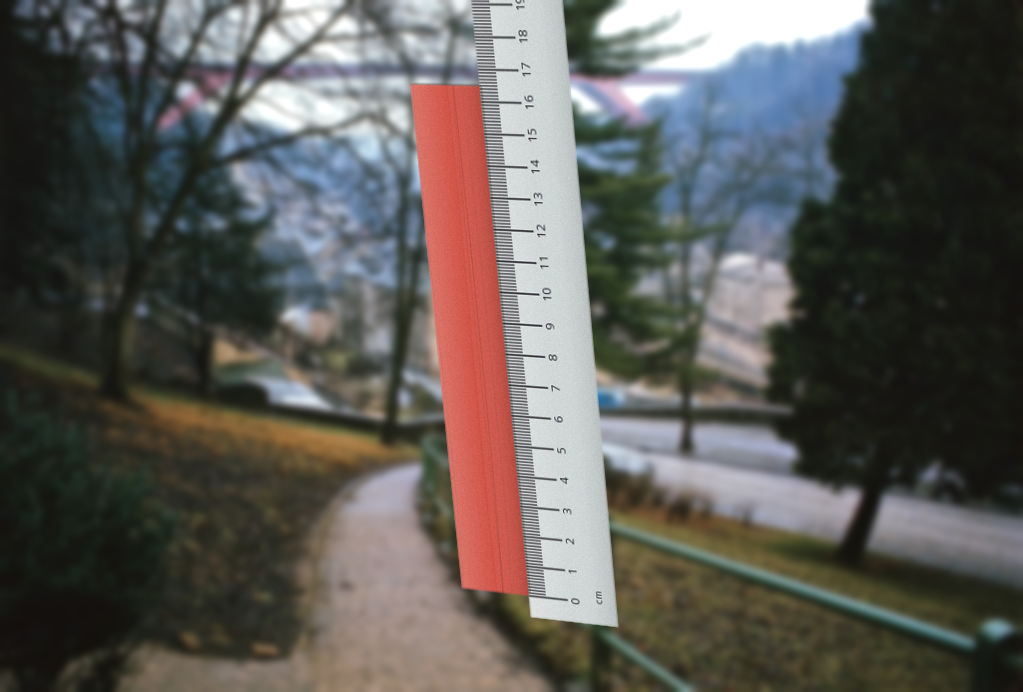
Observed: 16.5 cm
